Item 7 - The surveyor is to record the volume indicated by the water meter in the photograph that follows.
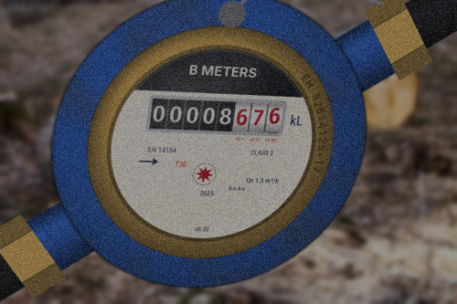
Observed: 8.676 kL
